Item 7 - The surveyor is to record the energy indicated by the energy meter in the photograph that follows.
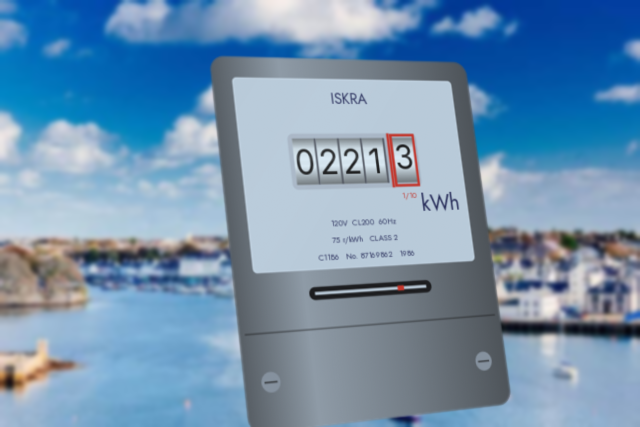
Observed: 221.3 kWh
